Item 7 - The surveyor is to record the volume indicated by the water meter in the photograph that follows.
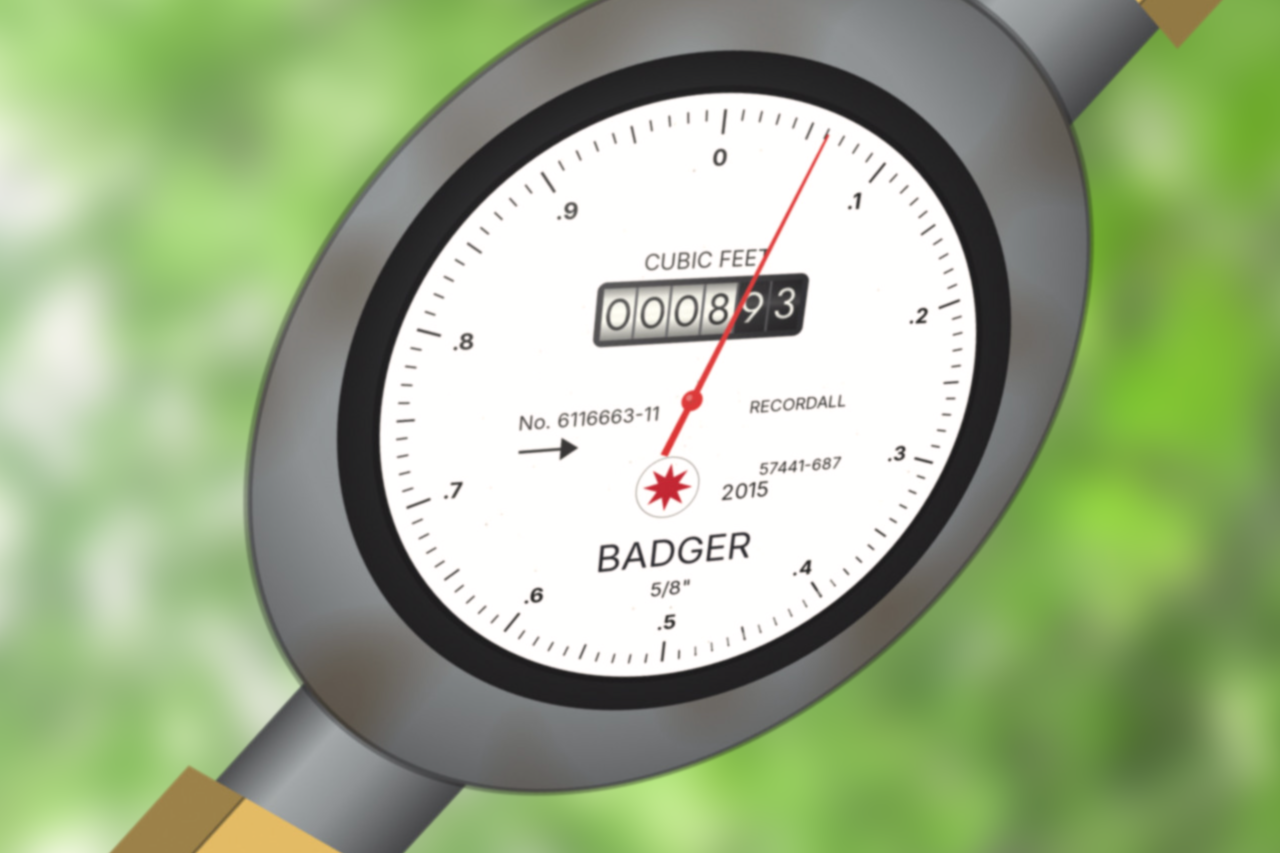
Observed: 893.06 ft³
